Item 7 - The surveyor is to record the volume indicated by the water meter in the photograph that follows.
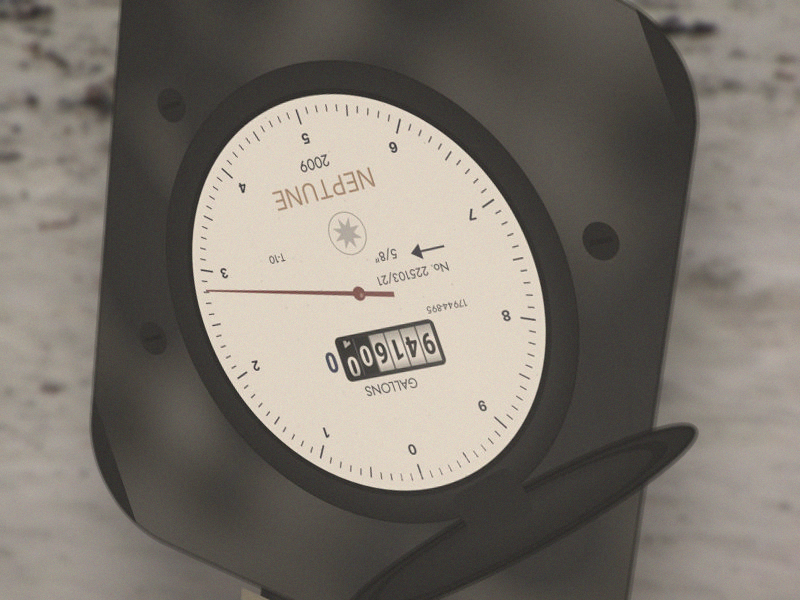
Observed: 9416002.8 gal
